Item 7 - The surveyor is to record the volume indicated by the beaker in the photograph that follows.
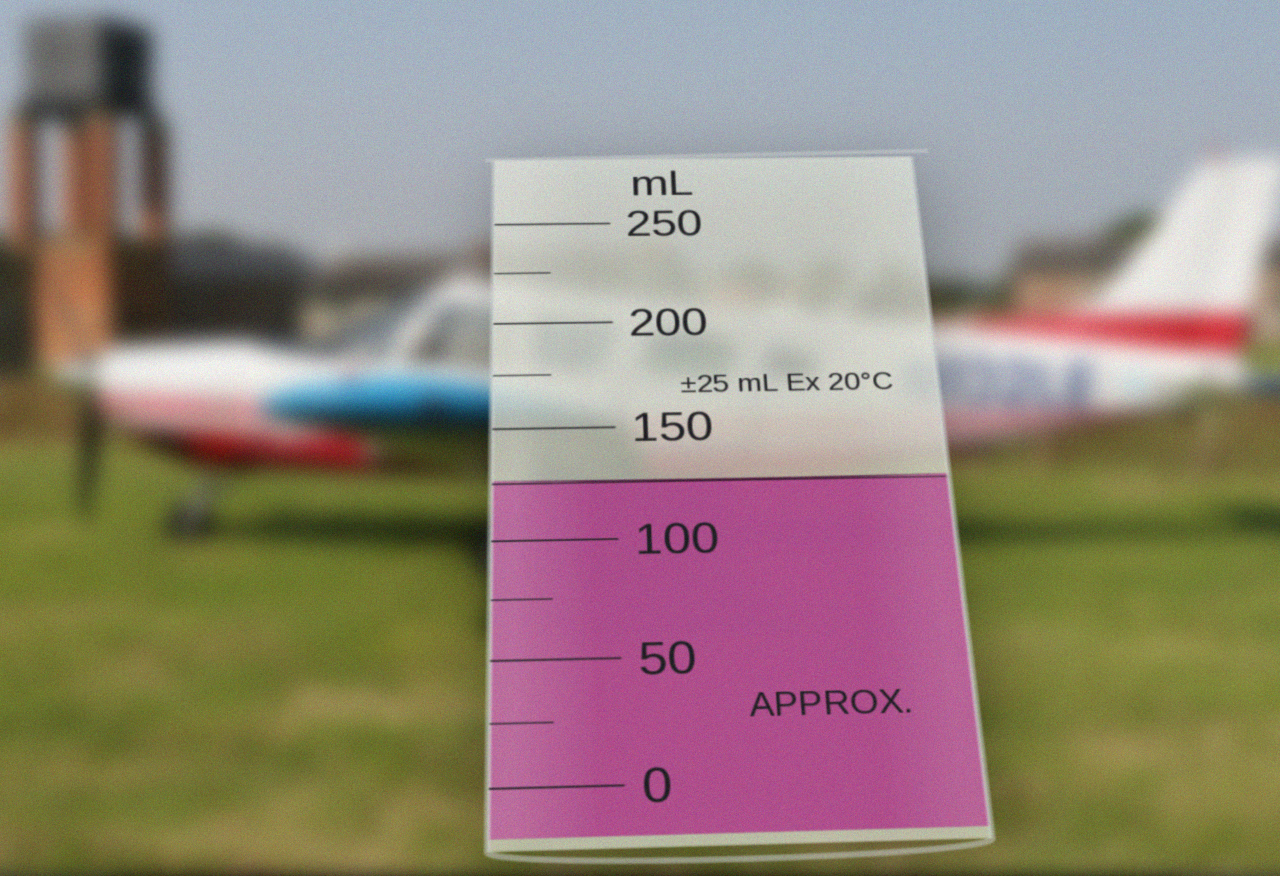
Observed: 125 mL
